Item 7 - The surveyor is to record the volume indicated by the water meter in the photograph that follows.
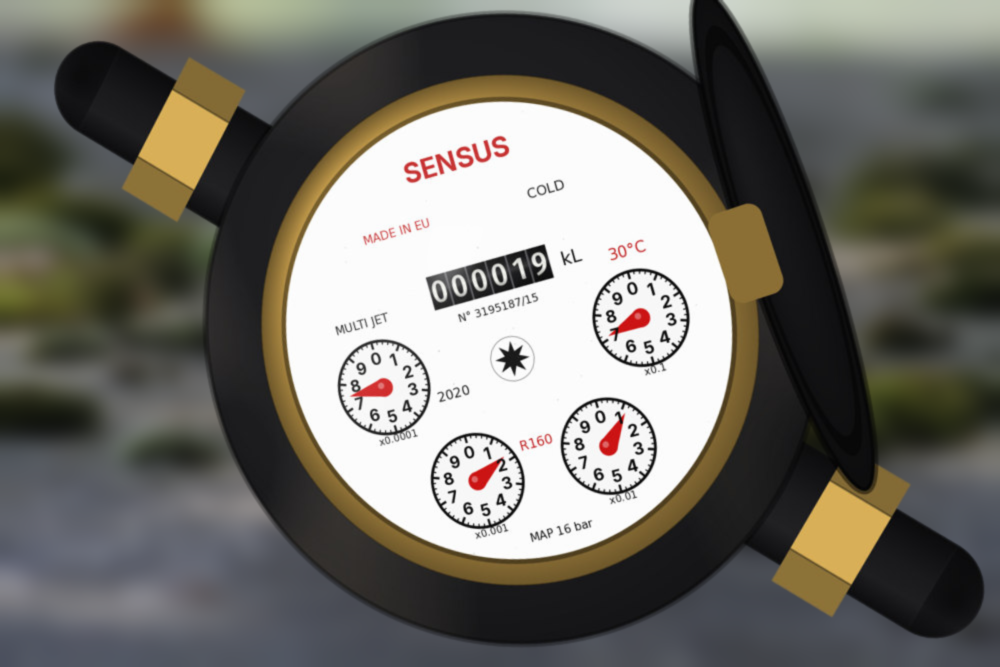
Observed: 19.7117 kL
